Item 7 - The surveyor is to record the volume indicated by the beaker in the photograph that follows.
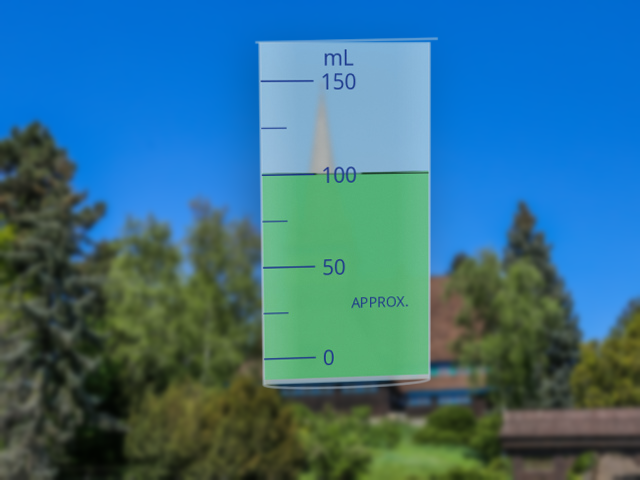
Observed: 100 mL
